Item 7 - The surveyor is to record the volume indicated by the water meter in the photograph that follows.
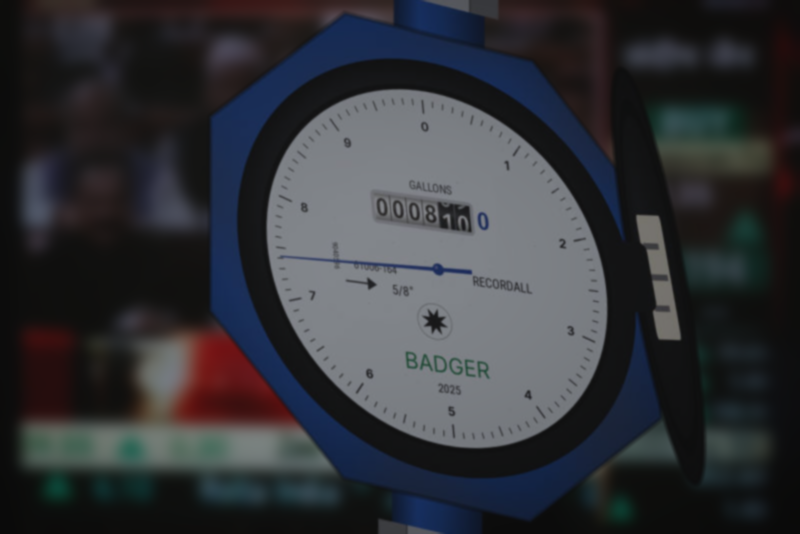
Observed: 8097.4 gal
